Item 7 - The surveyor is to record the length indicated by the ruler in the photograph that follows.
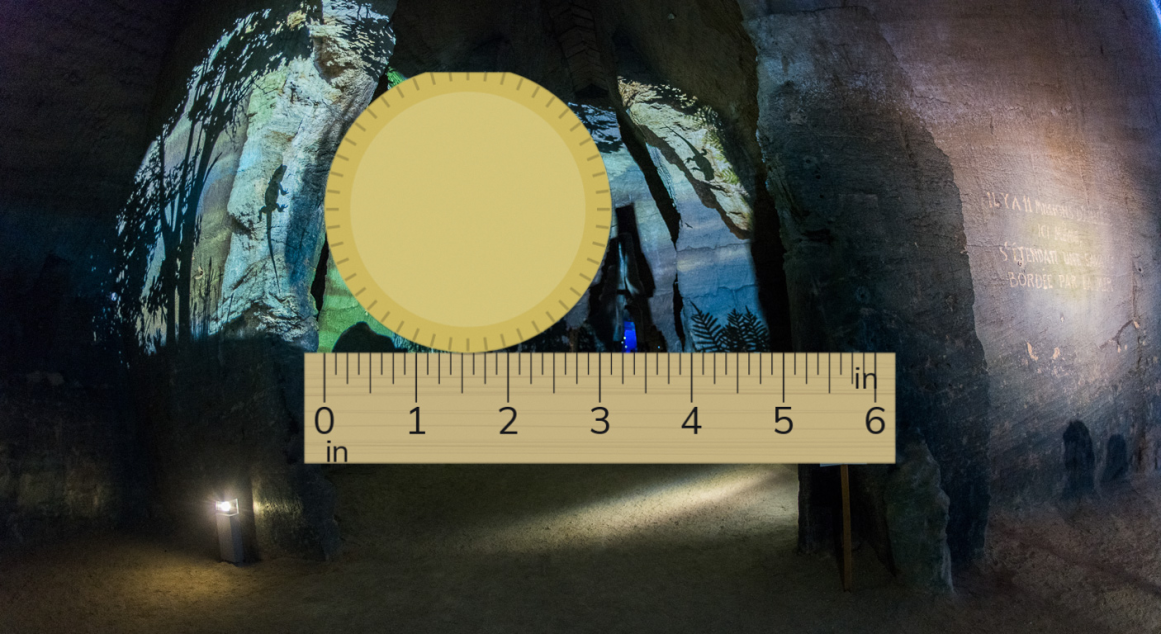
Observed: 3.125 in
